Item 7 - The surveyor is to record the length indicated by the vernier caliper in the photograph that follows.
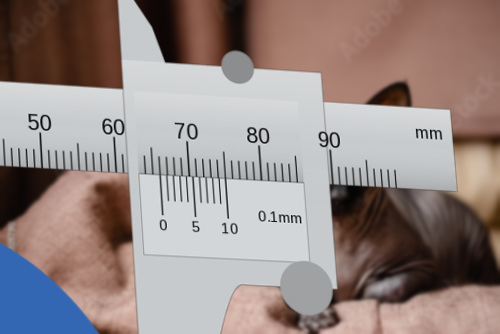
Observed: 66.0 mm
